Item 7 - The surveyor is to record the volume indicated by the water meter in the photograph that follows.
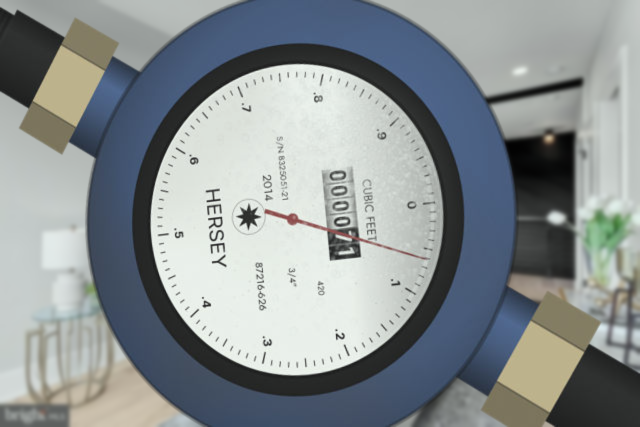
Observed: 71.06 ft³
